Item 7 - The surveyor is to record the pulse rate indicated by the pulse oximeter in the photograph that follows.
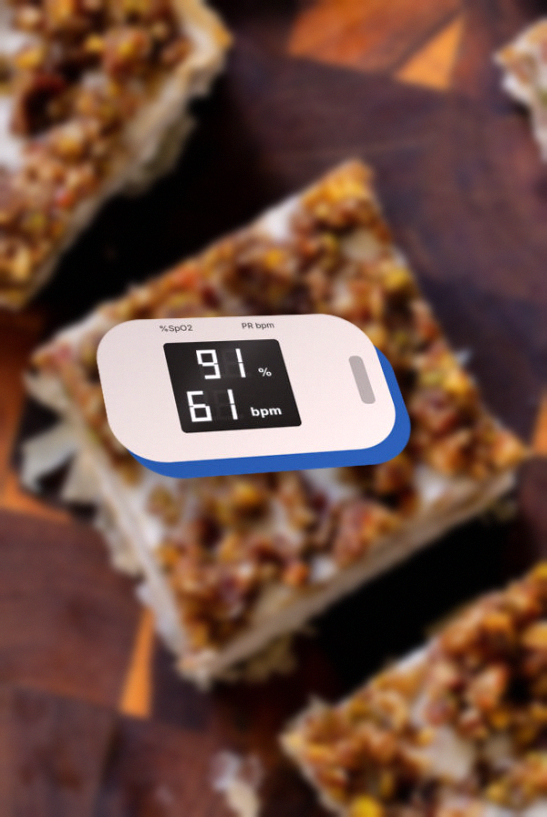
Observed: 61 bpm
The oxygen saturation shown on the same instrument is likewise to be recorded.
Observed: 91 %
